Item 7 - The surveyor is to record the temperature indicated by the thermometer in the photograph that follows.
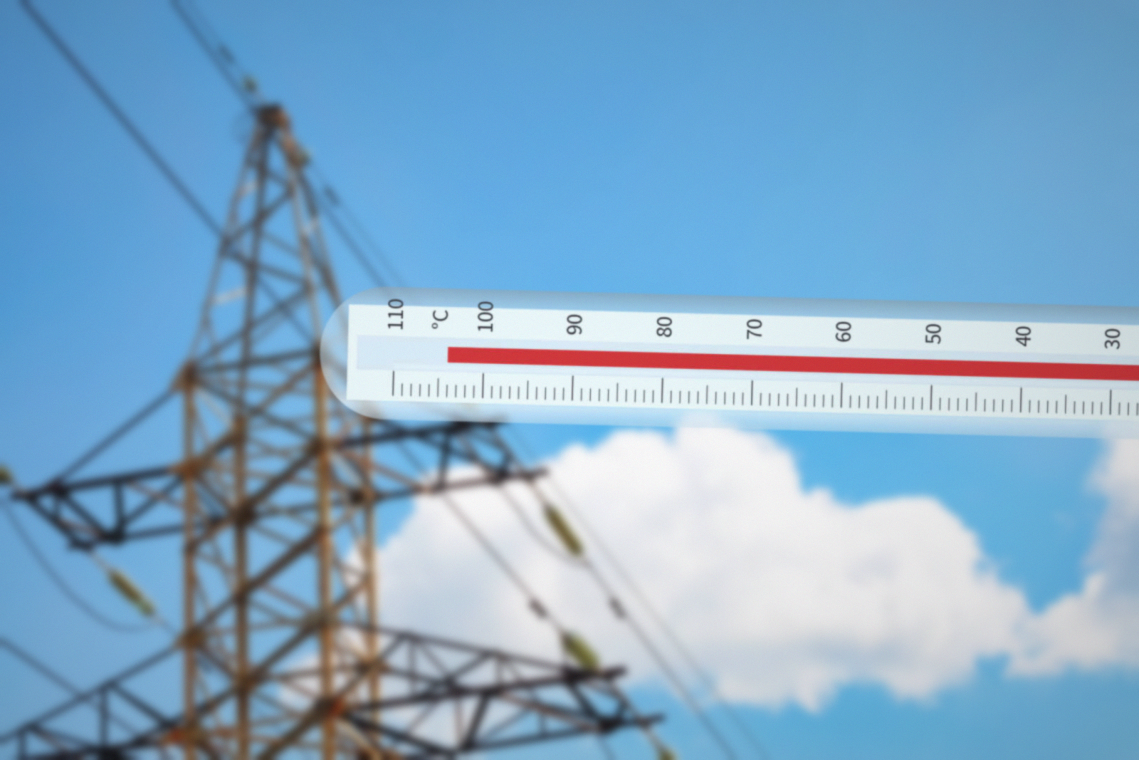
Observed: 104 °C
